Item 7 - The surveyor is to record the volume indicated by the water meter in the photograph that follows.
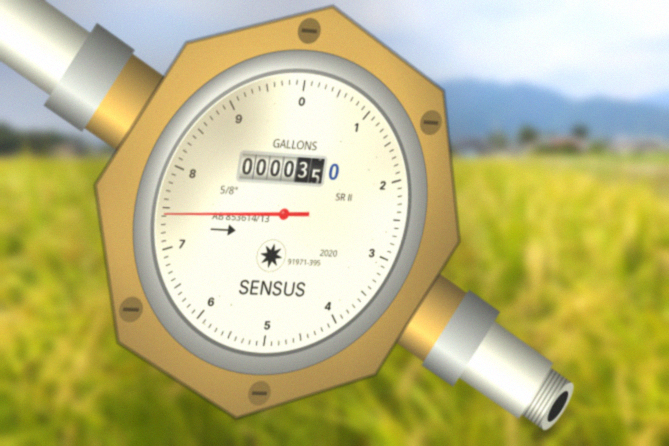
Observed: 347.4 gal
